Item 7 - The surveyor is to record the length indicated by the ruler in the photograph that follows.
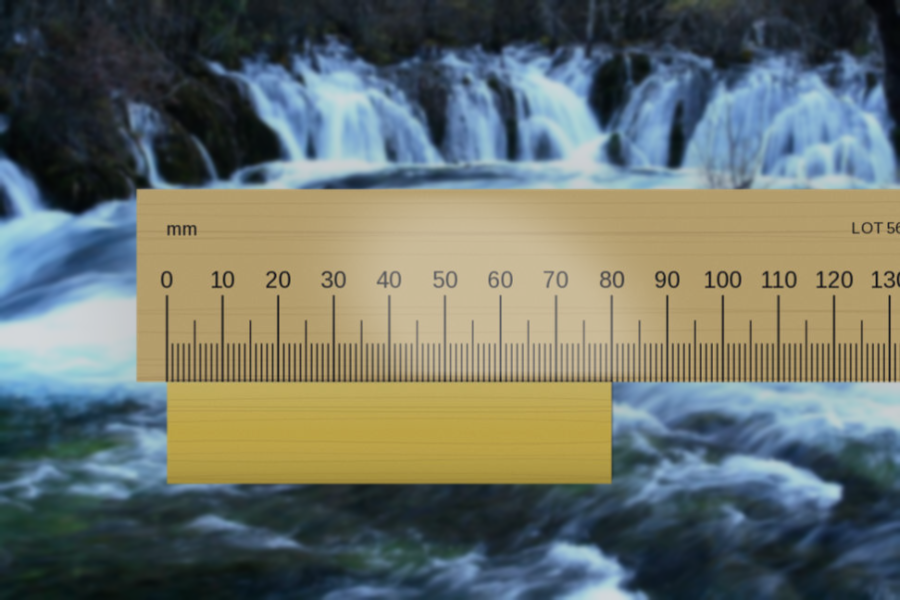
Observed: 80 mm
